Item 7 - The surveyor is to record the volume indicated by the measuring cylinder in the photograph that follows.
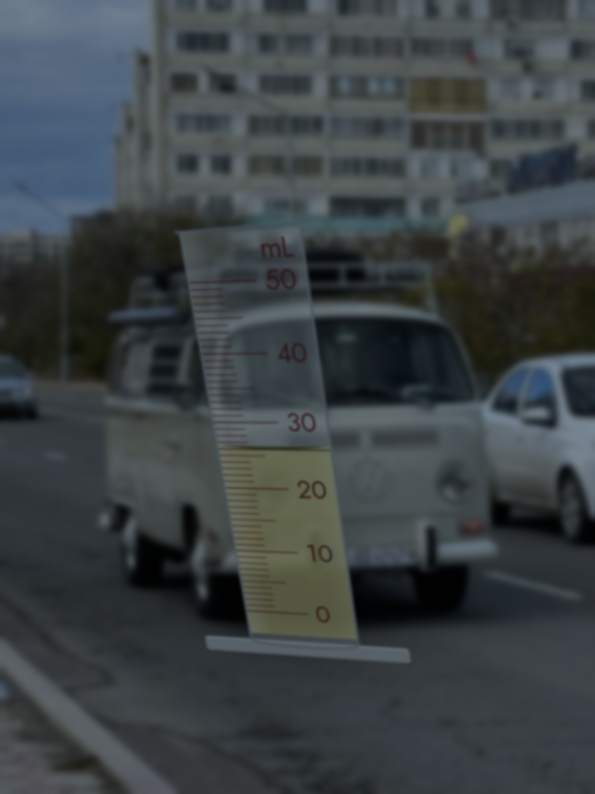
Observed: 26 mL
